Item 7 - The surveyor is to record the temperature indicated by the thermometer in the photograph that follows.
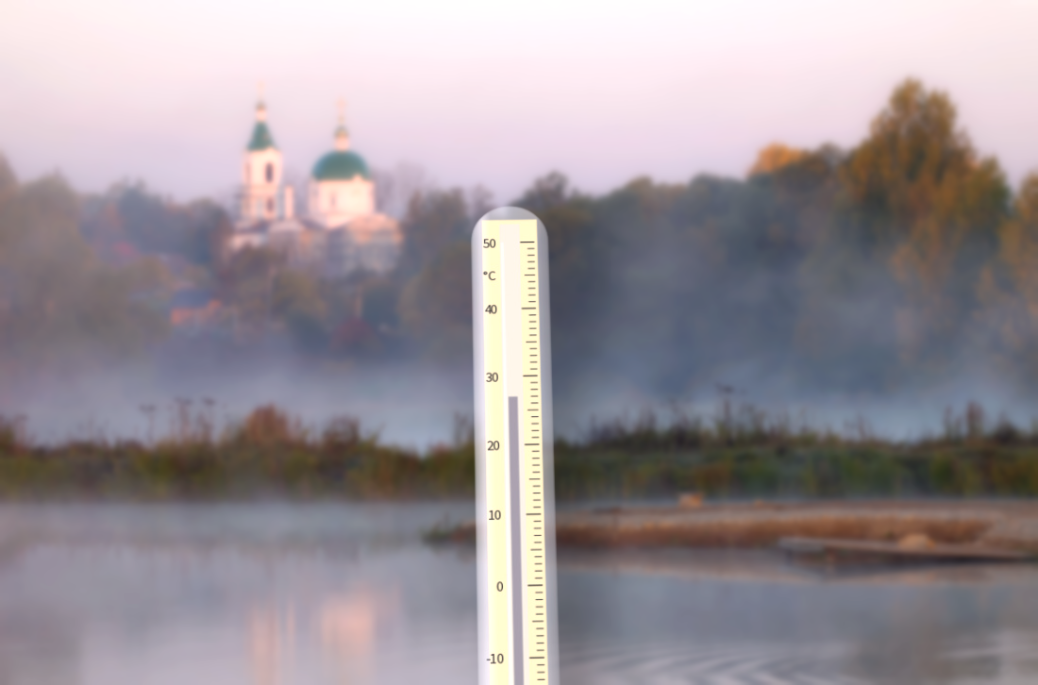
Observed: 27 °C
